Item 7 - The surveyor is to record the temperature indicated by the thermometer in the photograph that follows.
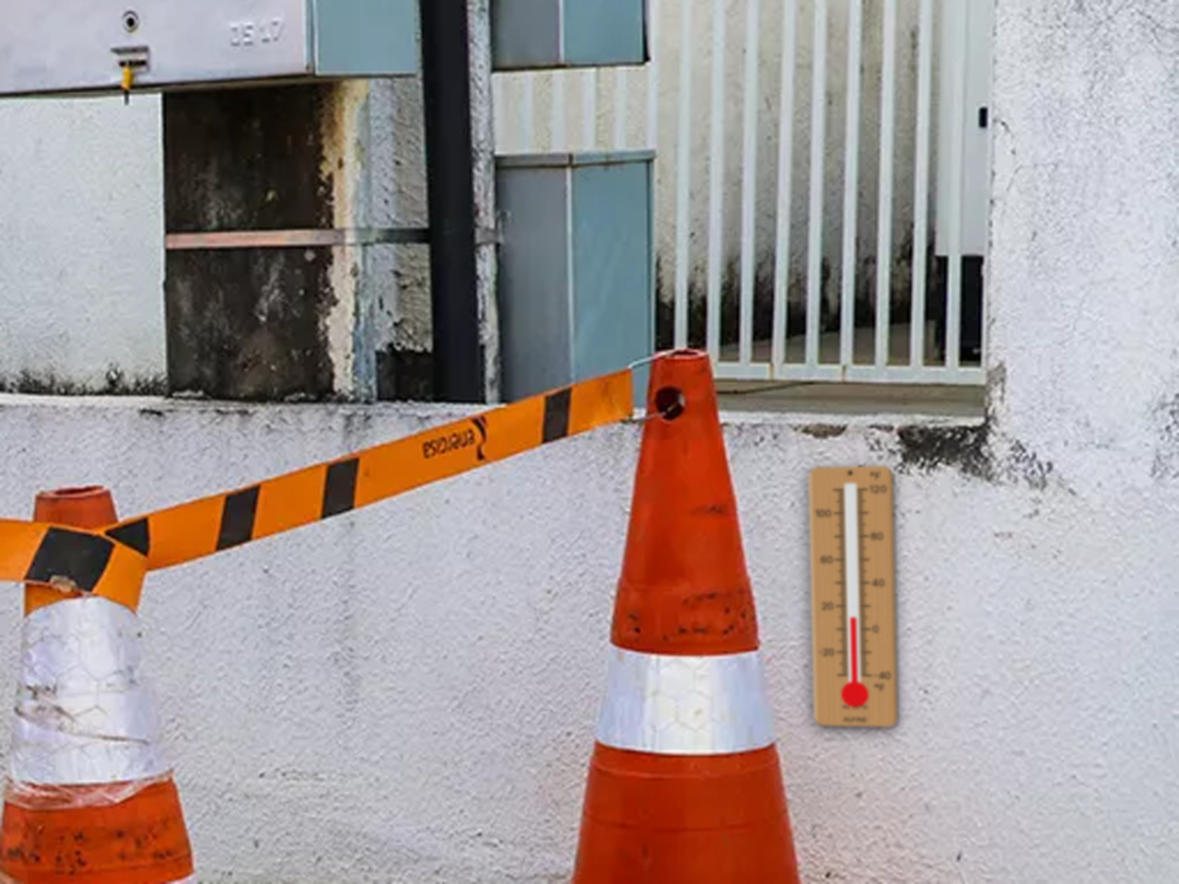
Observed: 10 °F
